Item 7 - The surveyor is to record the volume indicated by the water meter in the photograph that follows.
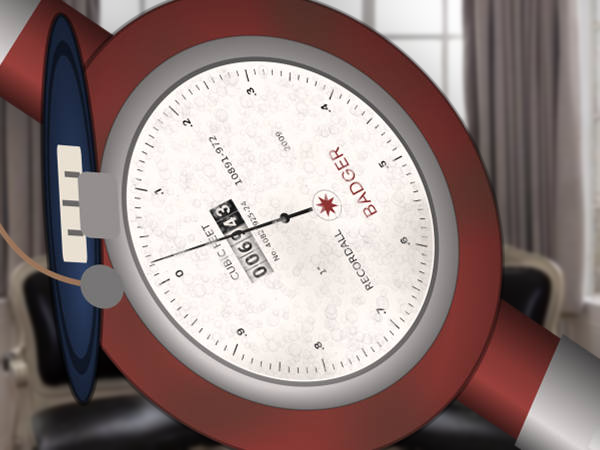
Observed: 6943.02 ft³
